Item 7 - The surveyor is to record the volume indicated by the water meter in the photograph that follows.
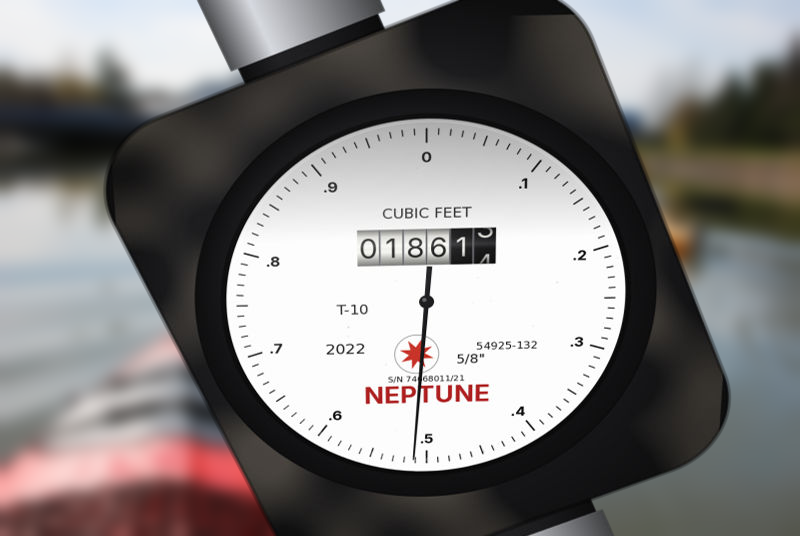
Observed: 18613.51 ft³
